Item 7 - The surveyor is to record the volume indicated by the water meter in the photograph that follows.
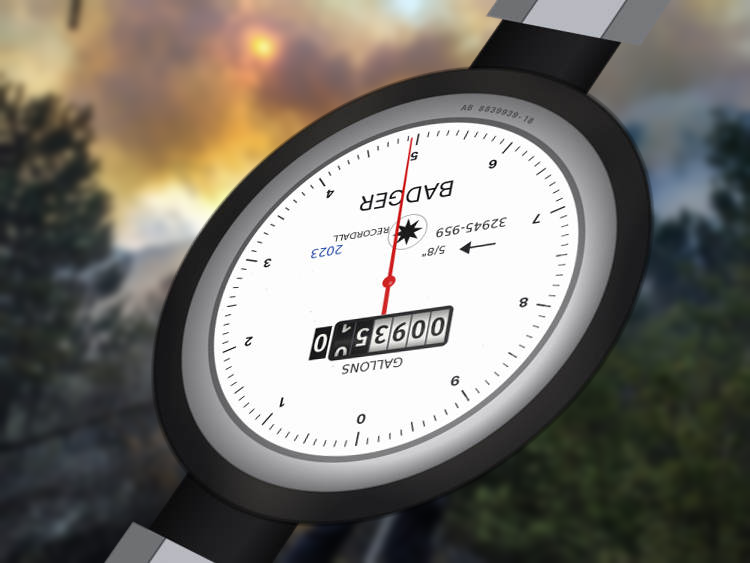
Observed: 93504.9 gal
